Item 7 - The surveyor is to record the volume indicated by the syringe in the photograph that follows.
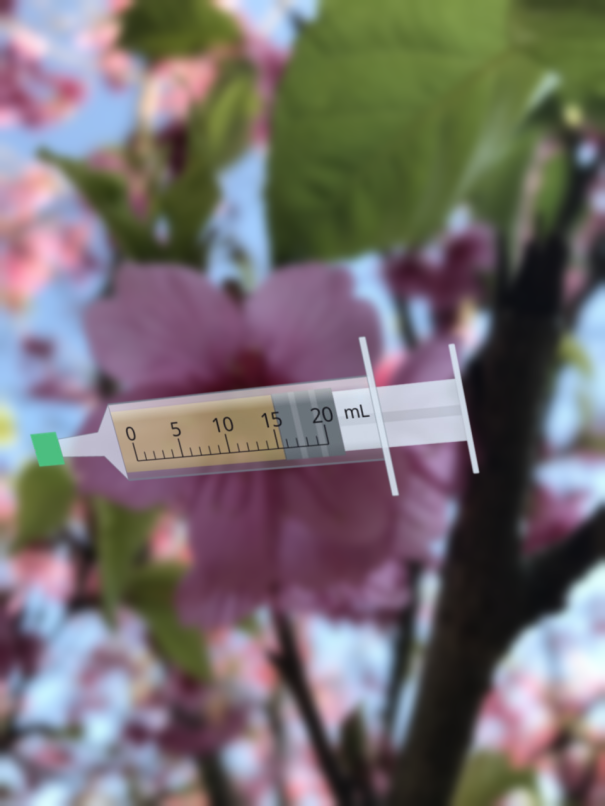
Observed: 15.5 mL
